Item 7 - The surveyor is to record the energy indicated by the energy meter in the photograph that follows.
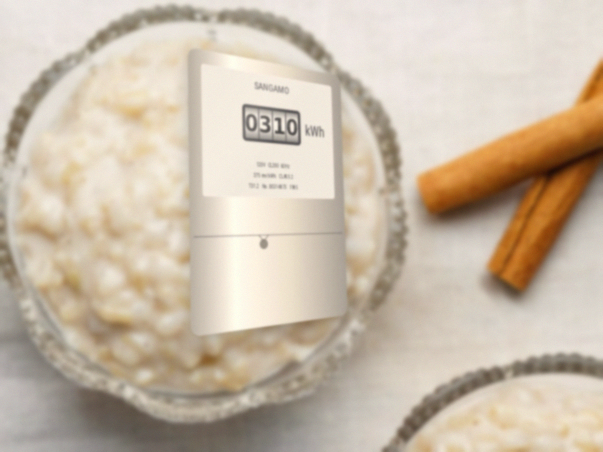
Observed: 310 kWh
